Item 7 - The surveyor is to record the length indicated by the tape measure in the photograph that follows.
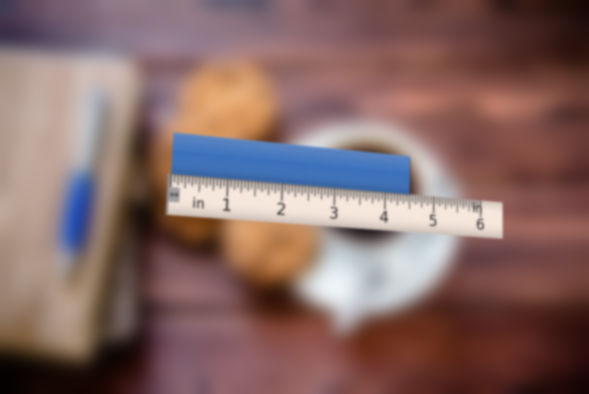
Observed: 4.5 in
